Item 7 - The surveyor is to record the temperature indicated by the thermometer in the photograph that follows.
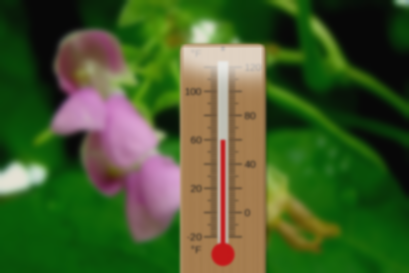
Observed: 60 °F
